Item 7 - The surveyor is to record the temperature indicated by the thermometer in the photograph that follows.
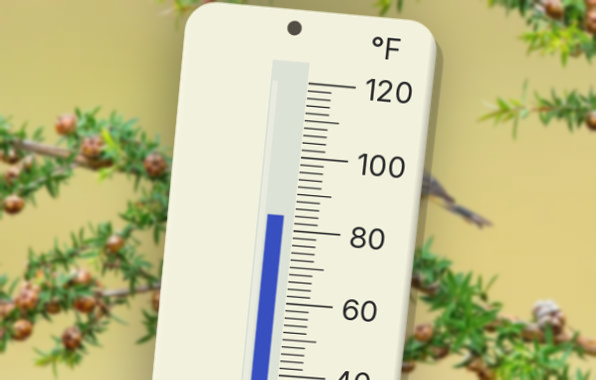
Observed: 84 °F
